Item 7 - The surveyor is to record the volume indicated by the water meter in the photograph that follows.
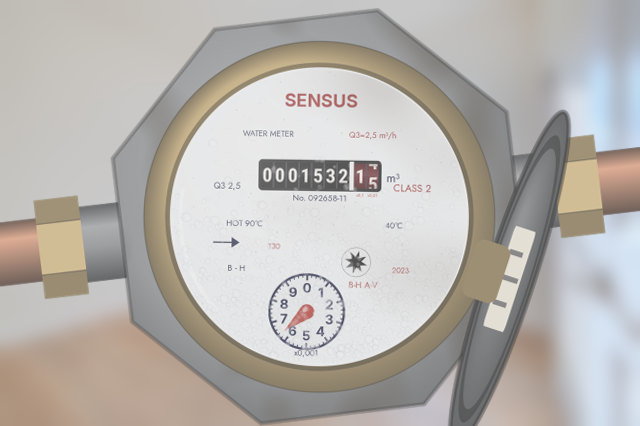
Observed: 1532.146 m³
